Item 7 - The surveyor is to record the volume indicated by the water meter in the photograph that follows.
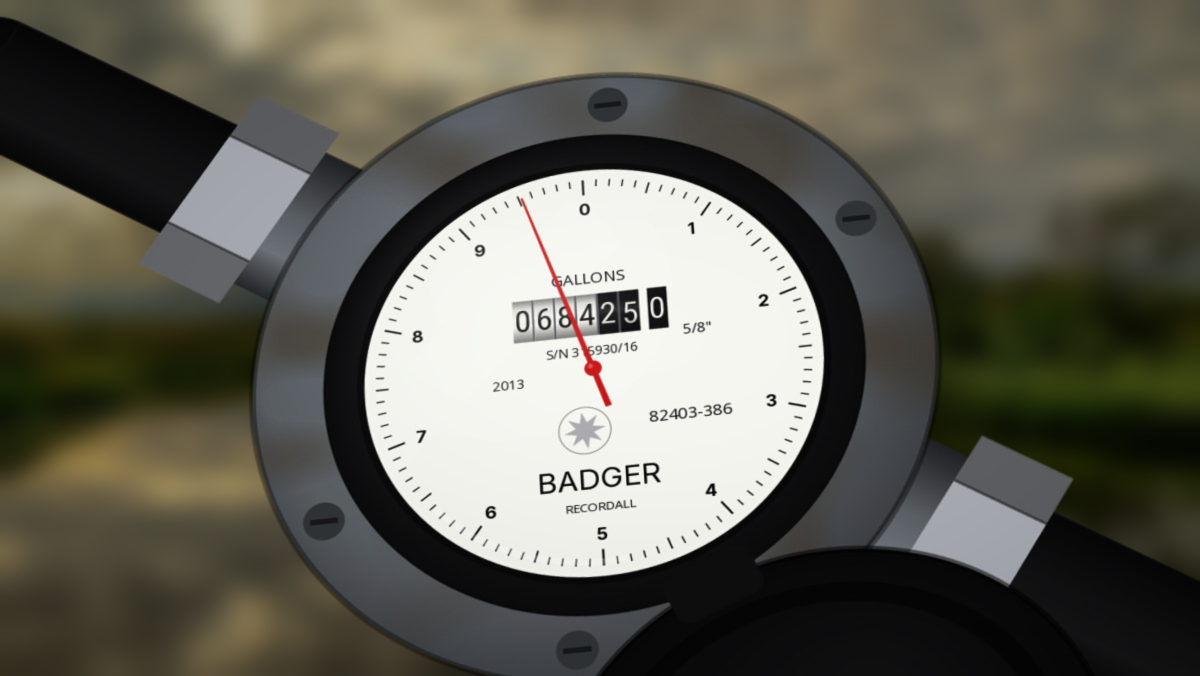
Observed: 684249.5 gal
